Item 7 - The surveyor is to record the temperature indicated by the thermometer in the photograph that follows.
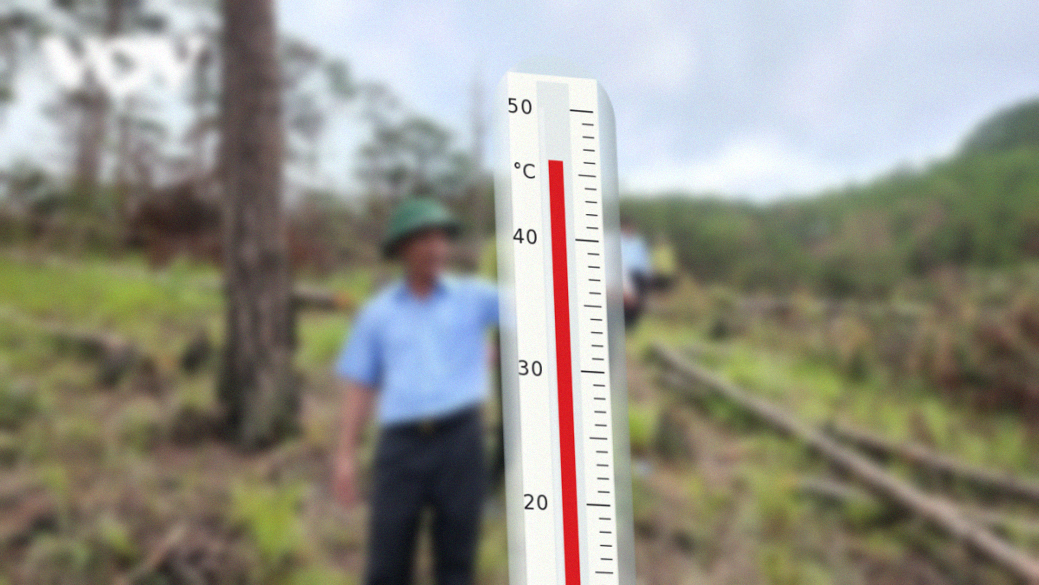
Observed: 46 °C
